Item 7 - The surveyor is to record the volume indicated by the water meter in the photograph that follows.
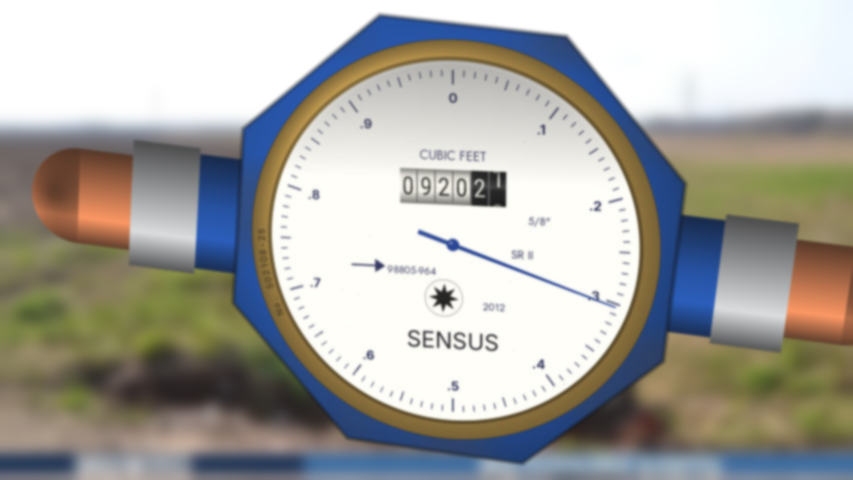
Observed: 92021.30 ft³
